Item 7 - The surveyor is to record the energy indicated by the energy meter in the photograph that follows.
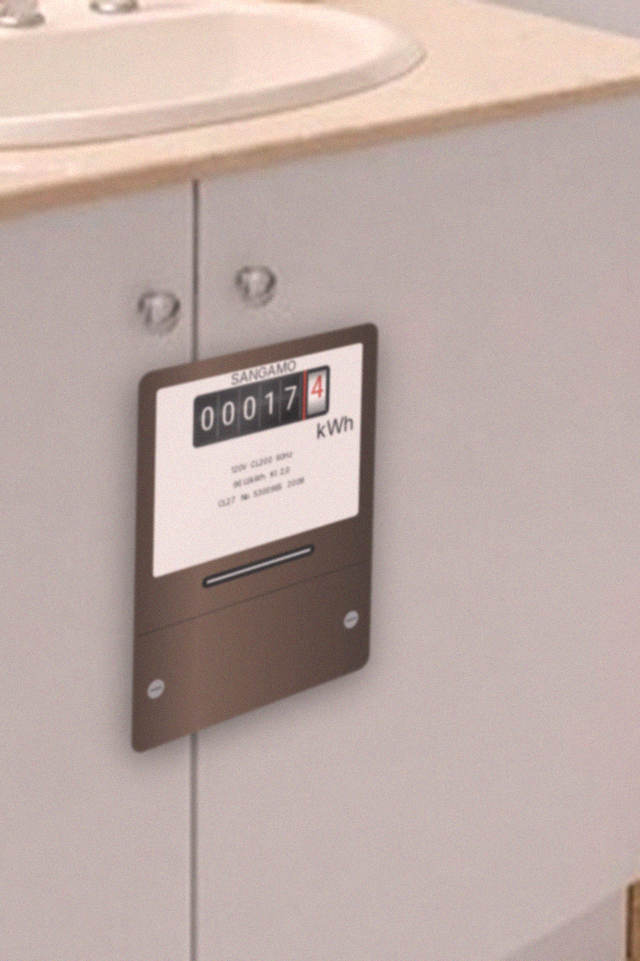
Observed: 17.4 kWh
